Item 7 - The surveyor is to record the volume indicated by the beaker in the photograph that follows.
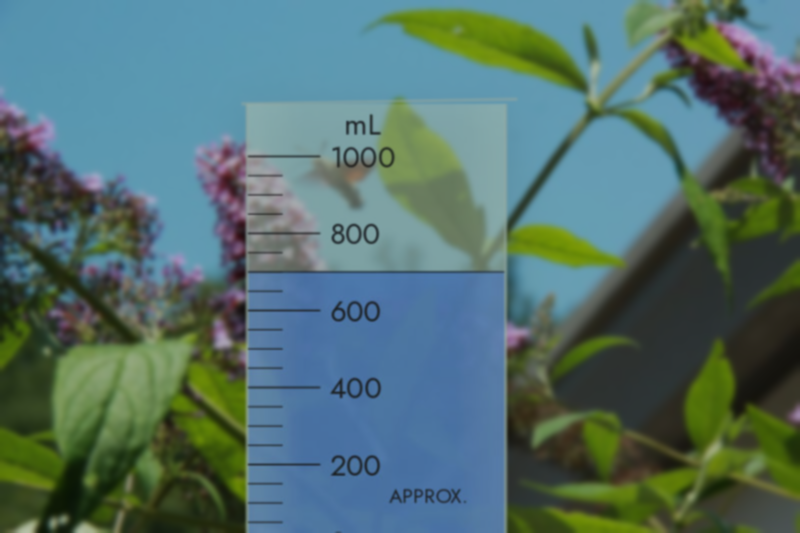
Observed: 700 mL
